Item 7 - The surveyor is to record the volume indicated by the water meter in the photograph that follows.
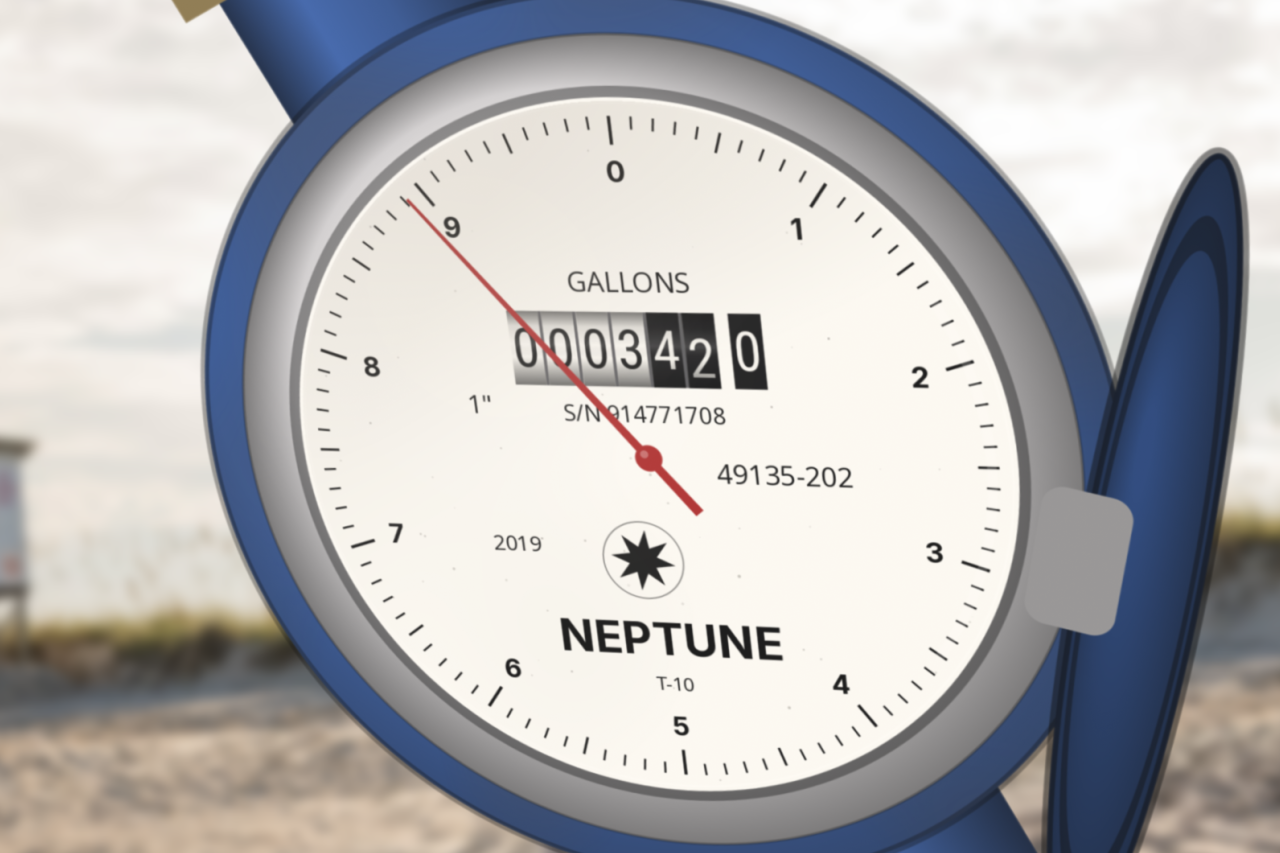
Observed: 3418.9 gal
